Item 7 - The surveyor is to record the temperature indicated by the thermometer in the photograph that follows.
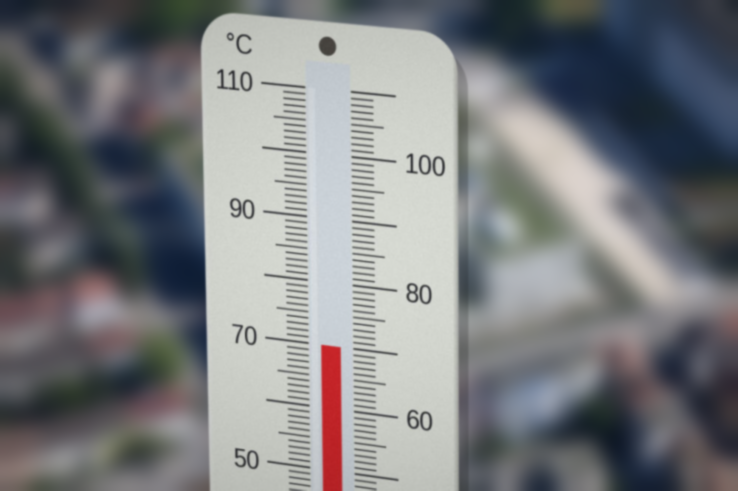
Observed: 70 °C
